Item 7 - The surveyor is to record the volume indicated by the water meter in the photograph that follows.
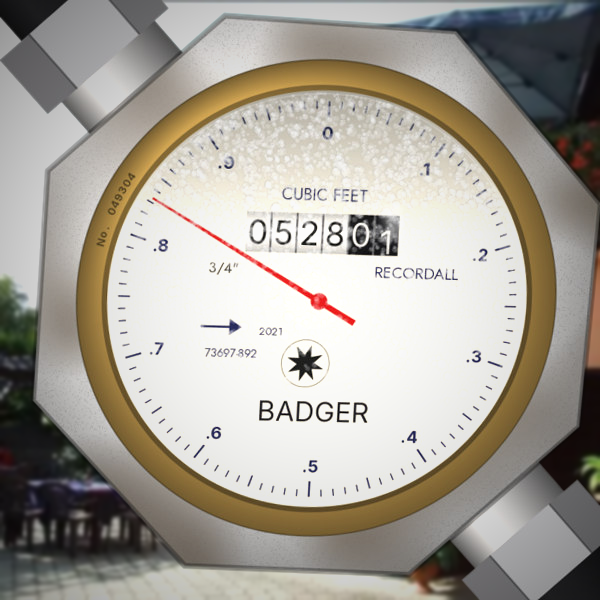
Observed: 52800.83 ft³
